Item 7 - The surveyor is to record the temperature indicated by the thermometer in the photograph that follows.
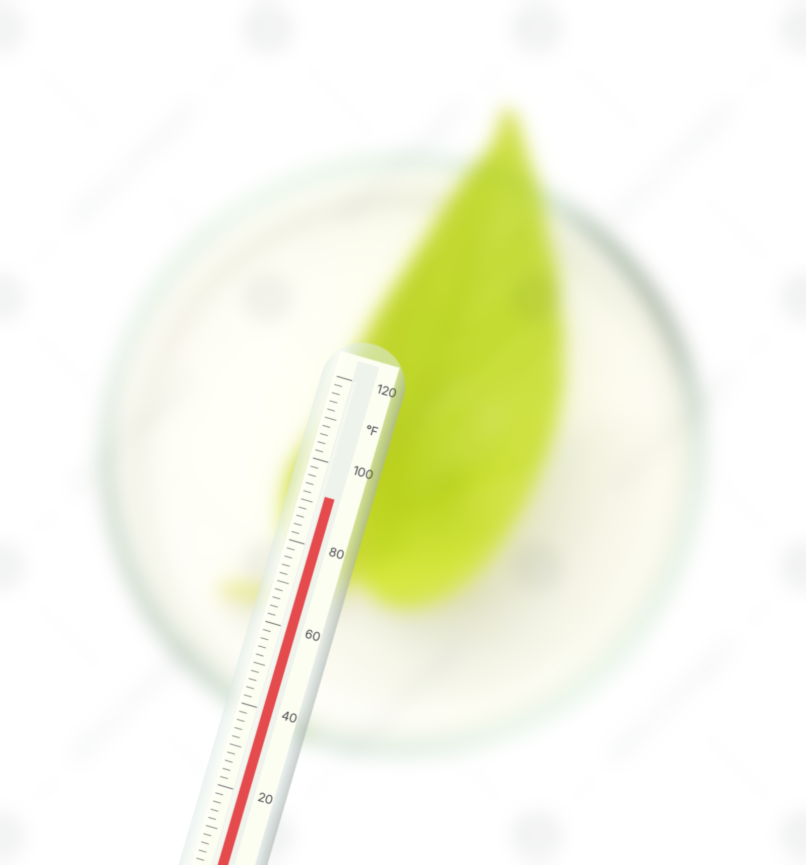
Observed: 92 °F
